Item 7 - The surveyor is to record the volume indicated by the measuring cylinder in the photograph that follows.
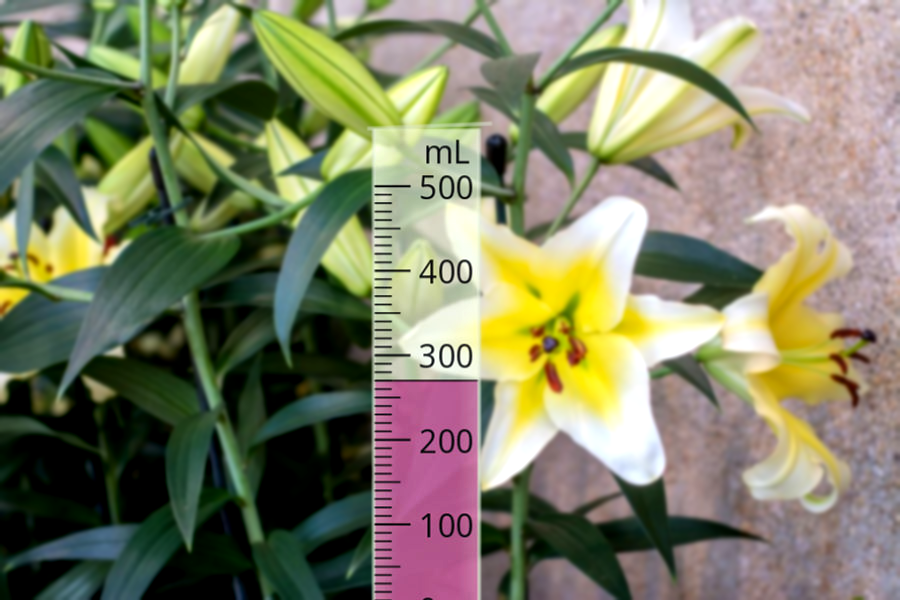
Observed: 270 mL
